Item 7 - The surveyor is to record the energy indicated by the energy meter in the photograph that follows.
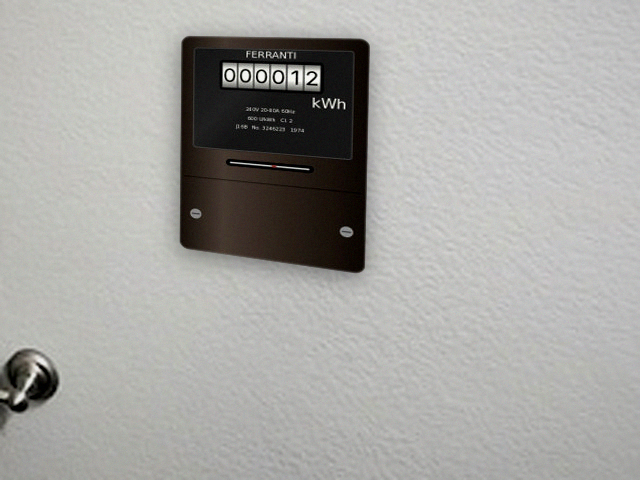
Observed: 12 kWh
